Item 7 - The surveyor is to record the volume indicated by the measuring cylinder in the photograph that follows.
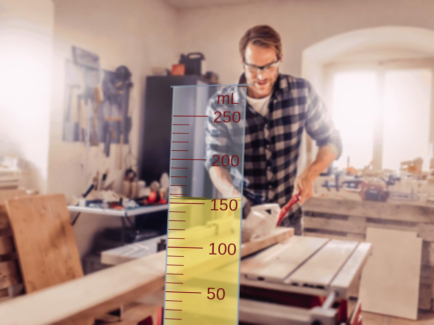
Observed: 155 mL
